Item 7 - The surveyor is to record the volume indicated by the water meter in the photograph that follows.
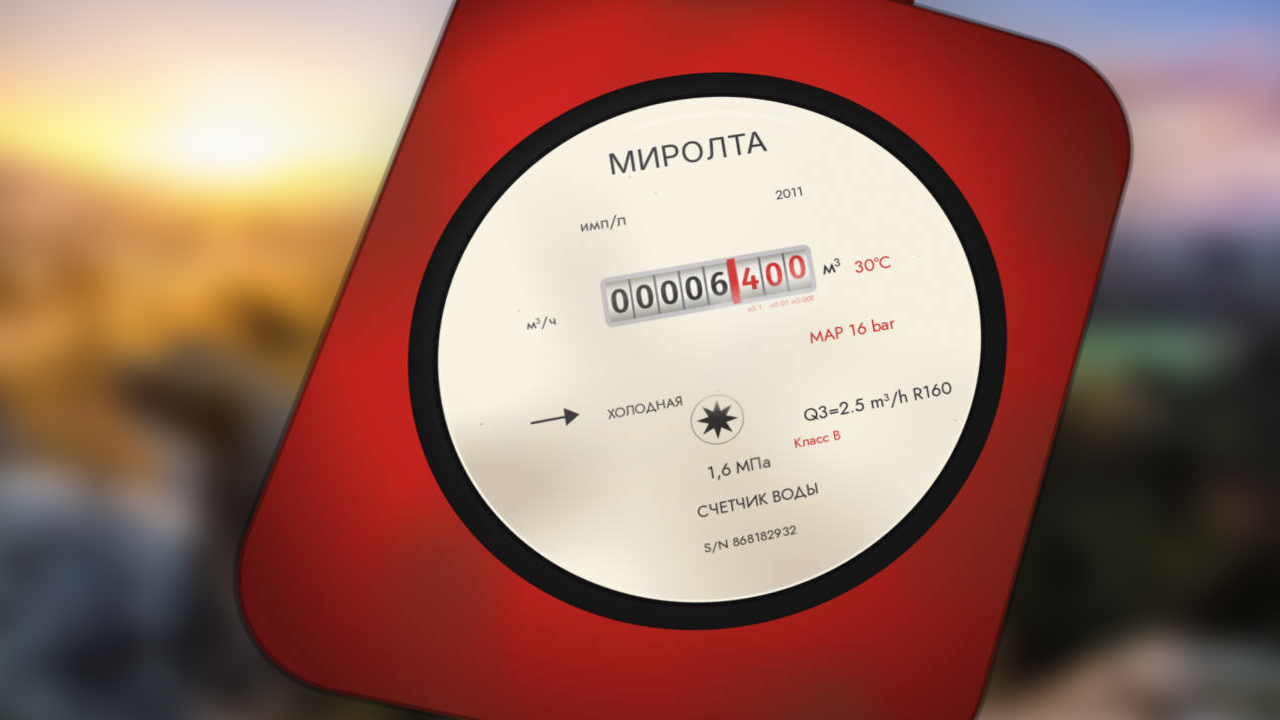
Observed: 6.400 m³
